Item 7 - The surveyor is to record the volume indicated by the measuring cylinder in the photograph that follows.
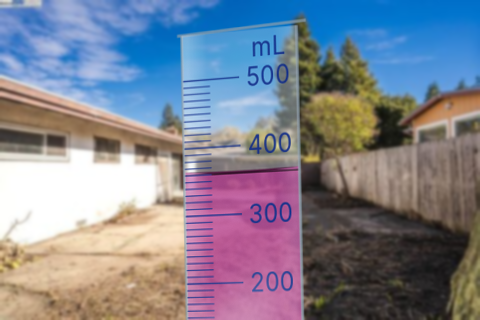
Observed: 360 mL
